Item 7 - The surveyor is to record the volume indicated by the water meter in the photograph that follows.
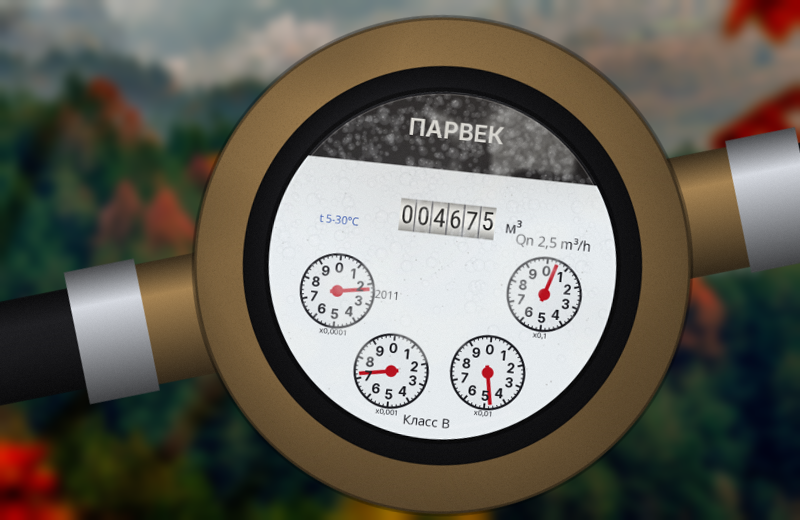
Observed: 4675.0472 m³
